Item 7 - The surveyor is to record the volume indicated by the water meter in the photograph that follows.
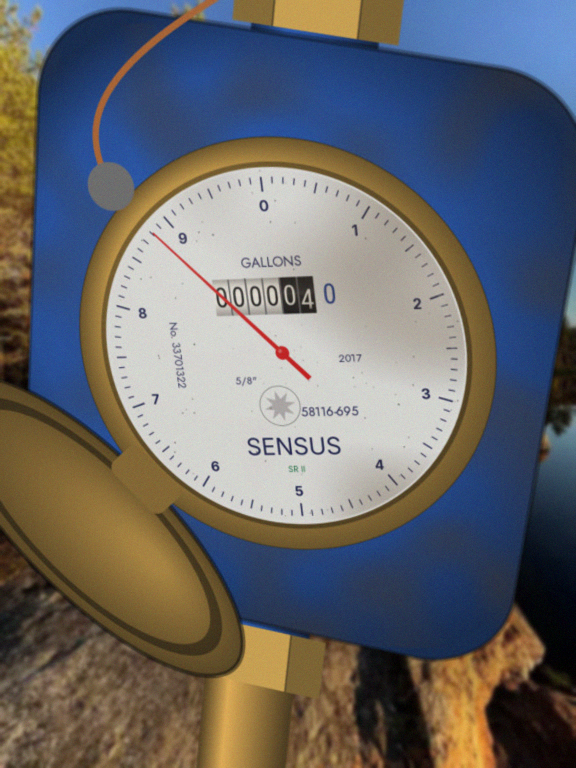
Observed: 38.8 gal
